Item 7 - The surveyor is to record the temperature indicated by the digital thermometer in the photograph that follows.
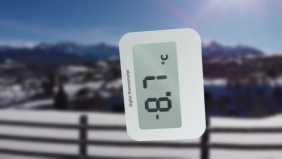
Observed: -8.7 °C
